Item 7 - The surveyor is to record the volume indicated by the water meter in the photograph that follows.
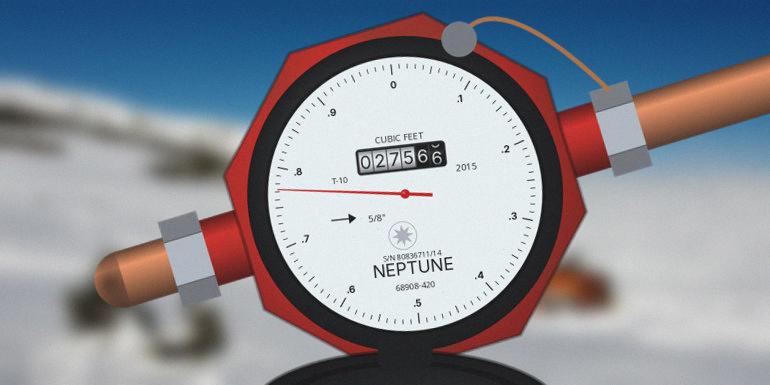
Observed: 27565.77 ft³
